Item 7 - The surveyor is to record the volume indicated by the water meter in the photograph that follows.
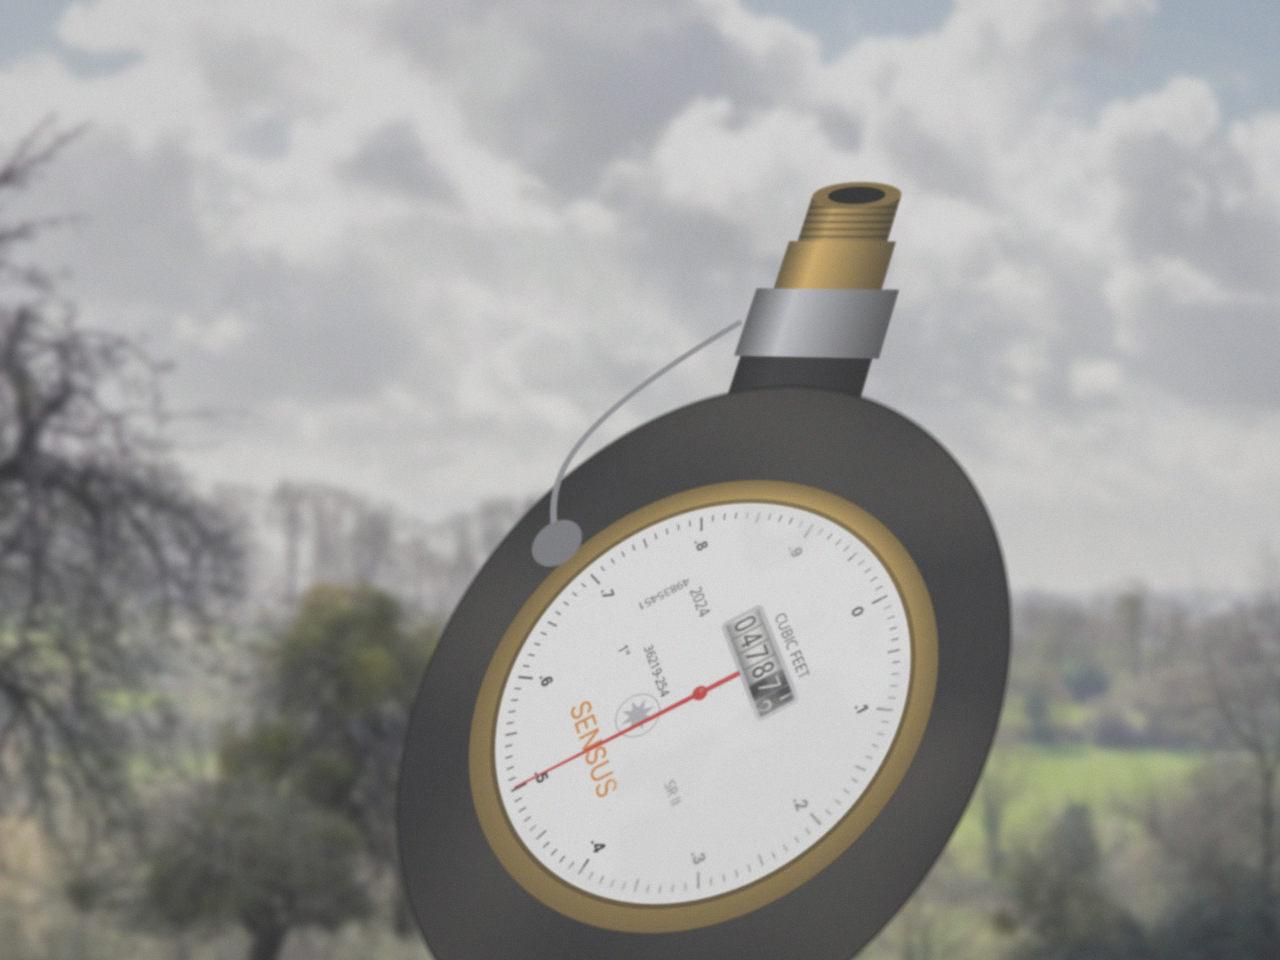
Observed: 47871.50 ft³
